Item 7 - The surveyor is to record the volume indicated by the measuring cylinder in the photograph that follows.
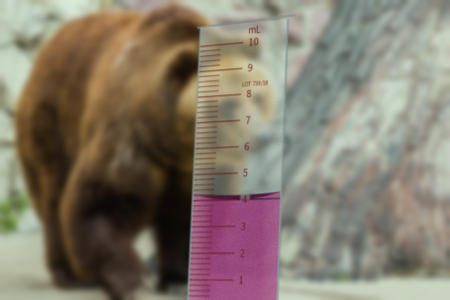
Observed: 4 mL
